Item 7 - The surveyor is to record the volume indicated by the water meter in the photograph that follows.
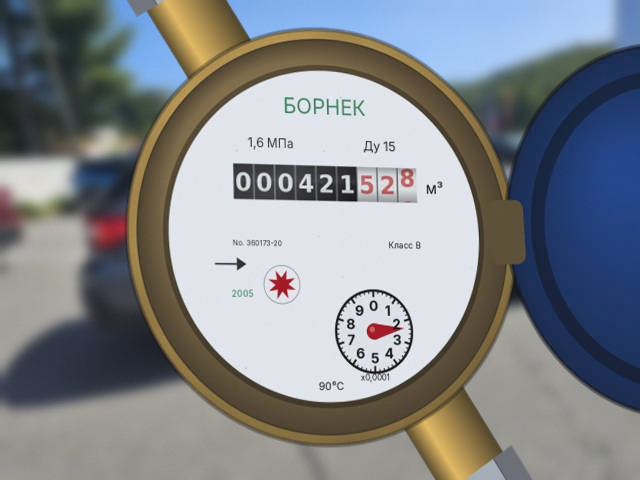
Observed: 421.5282 m³
